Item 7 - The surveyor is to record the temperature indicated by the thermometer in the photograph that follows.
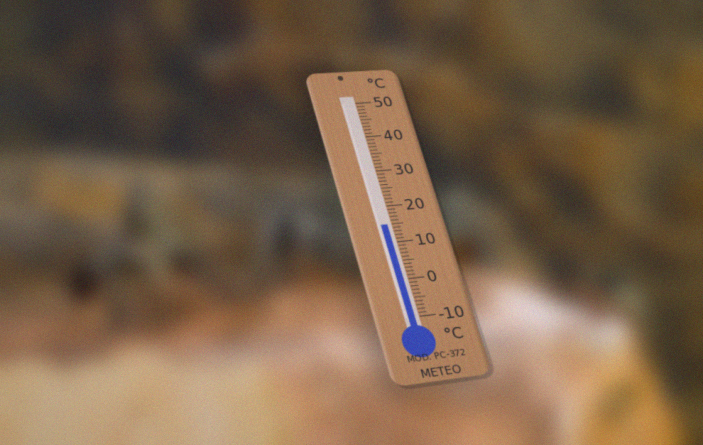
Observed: 15 °C
